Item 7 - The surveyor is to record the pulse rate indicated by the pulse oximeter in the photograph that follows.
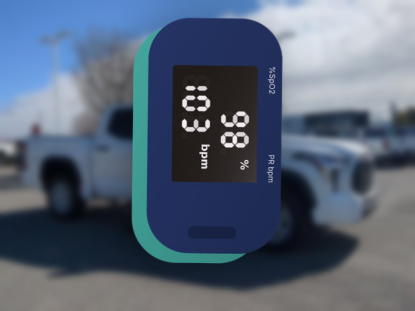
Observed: 103 bpm
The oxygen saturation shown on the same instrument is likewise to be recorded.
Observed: 98 %
